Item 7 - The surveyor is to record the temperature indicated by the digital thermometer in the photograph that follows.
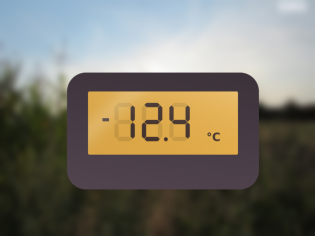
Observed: -12.4 °C
